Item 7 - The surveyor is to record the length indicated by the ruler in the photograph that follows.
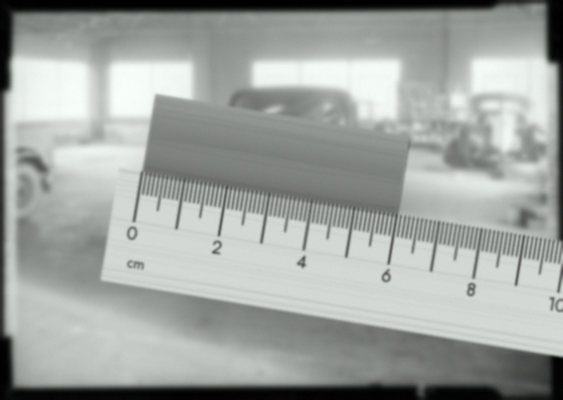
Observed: 6 cm
